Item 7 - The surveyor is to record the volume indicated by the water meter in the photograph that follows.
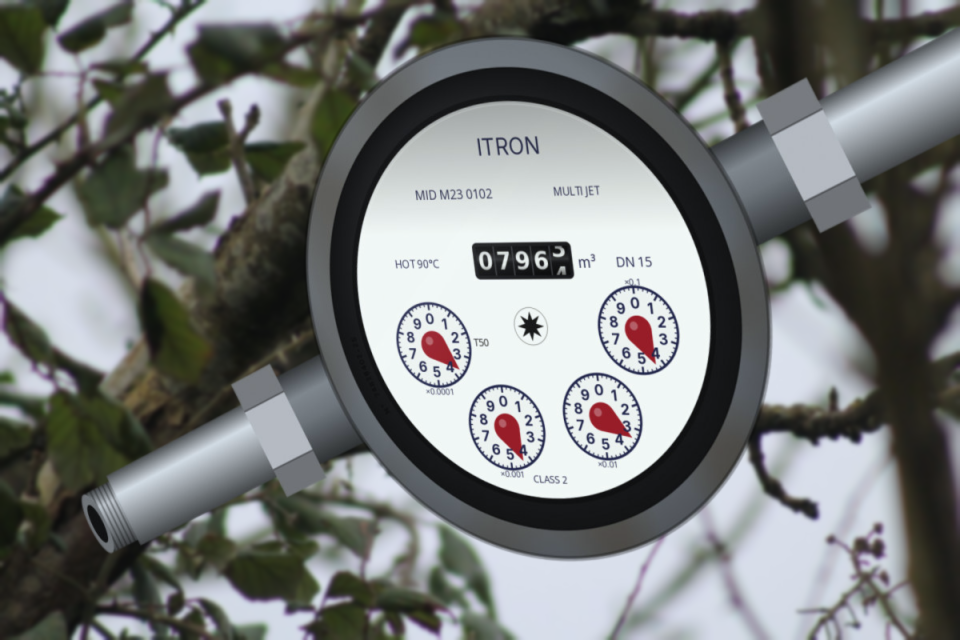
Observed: 7963.4343 m³
